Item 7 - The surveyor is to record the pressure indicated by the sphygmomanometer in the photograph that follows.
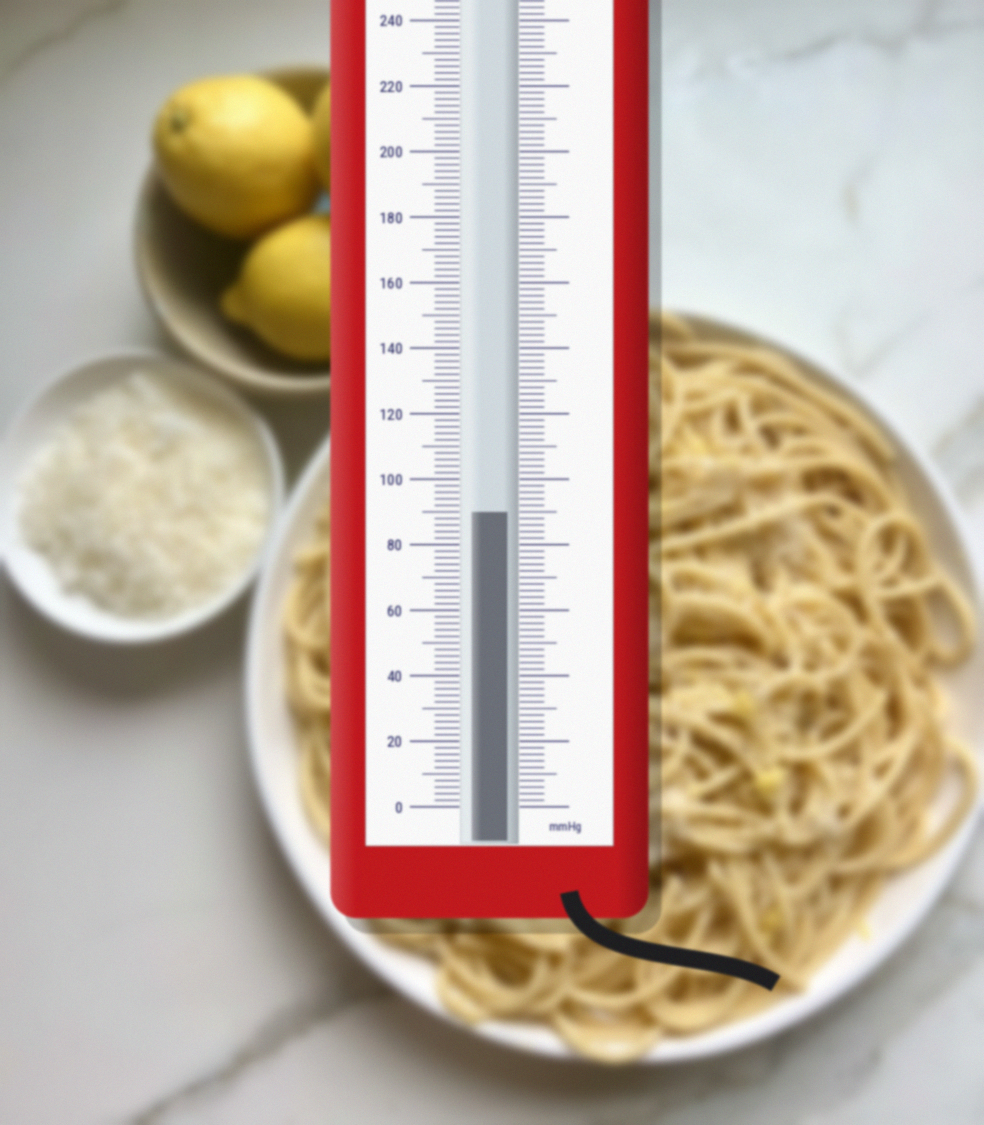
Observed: 90 mmHg
